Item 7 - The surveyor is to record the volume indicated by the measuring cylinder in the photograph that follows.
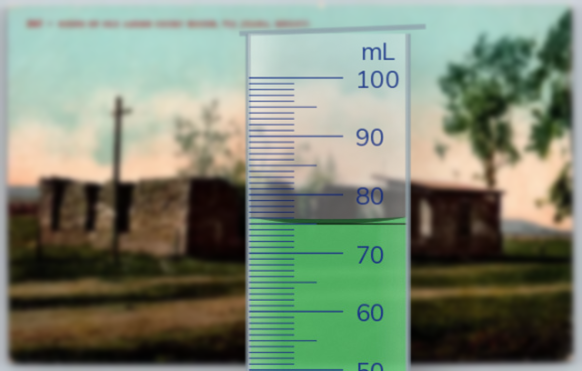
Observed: 75 mL
